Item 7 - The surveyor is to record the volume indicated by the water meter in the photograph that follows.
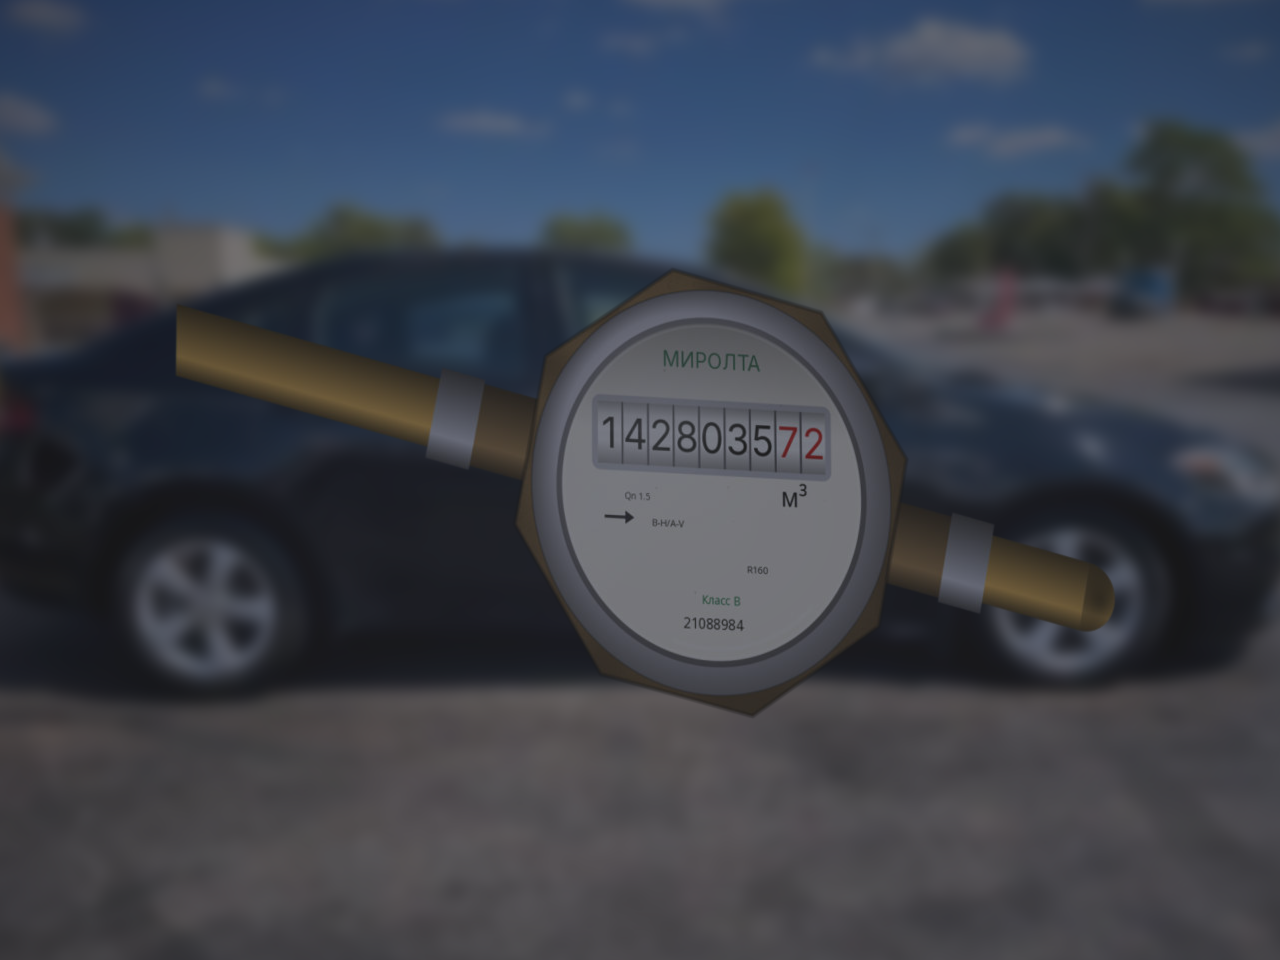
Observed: 1428035.72 m³
